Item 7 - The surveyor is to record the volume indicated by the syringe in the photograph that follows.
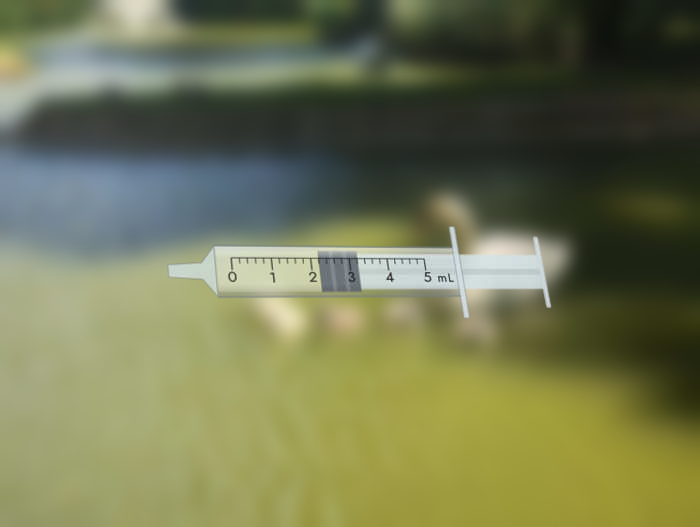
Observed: 2.2 mL
